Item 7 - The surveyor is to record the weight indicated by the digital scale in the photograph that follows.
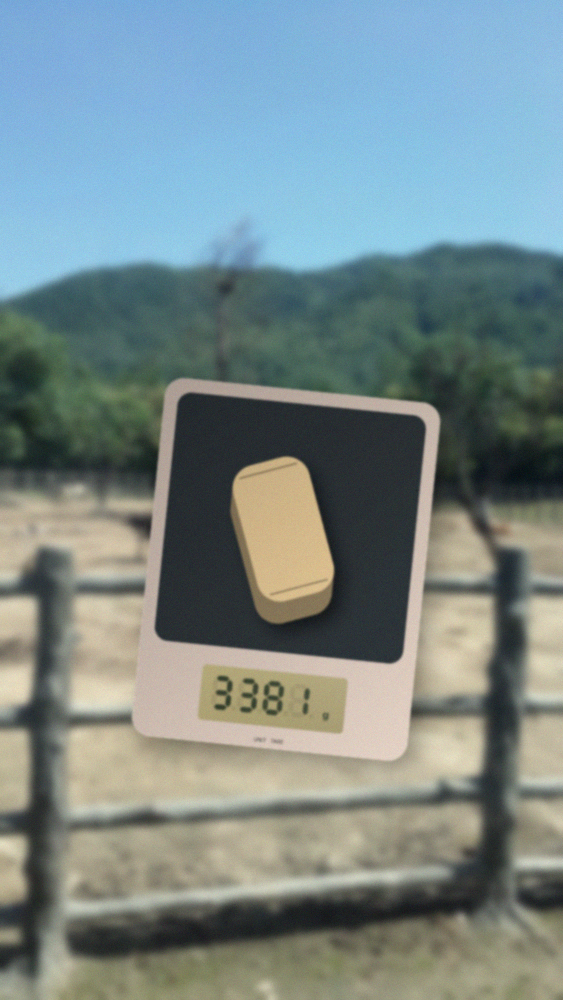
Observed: 3381 g
